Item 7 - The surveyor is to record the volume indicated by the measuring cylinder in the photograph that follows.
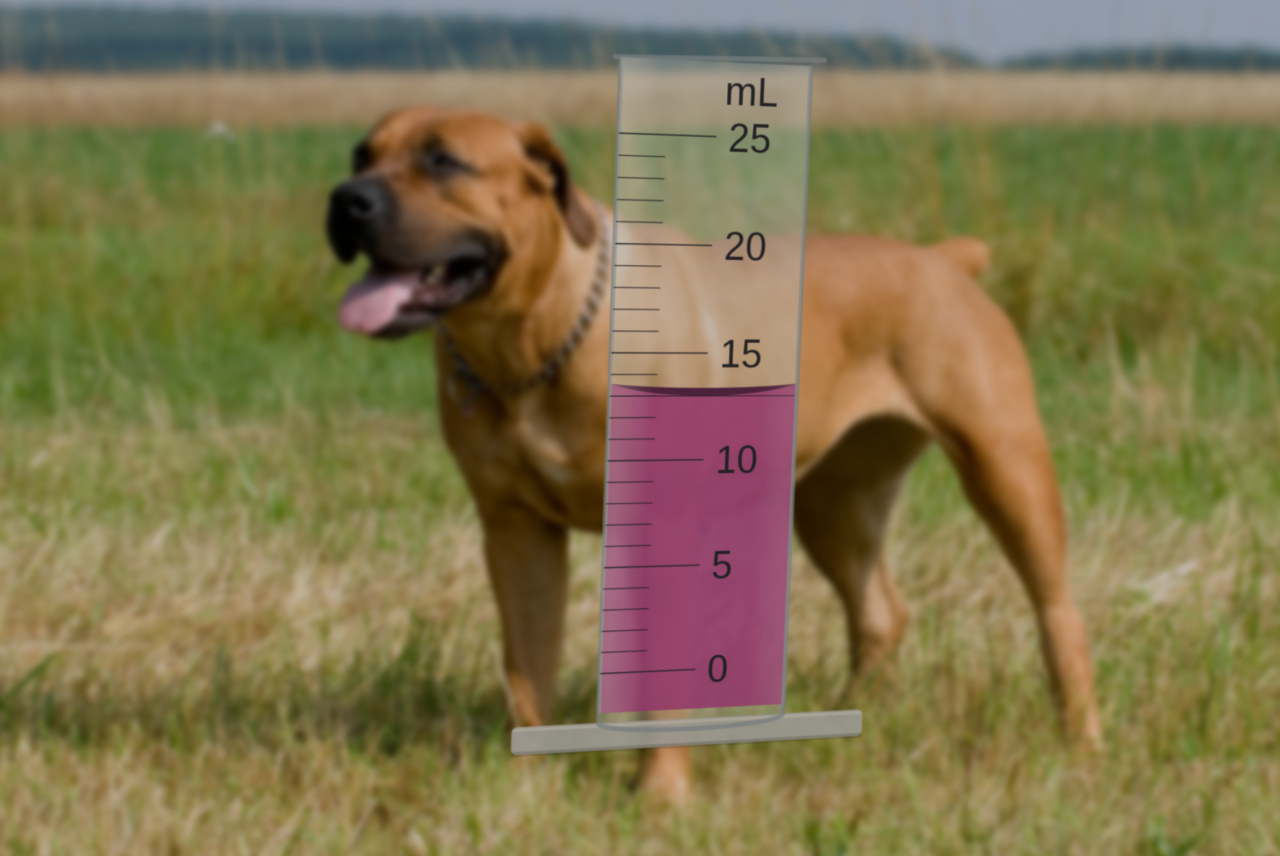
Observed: 13 mL
